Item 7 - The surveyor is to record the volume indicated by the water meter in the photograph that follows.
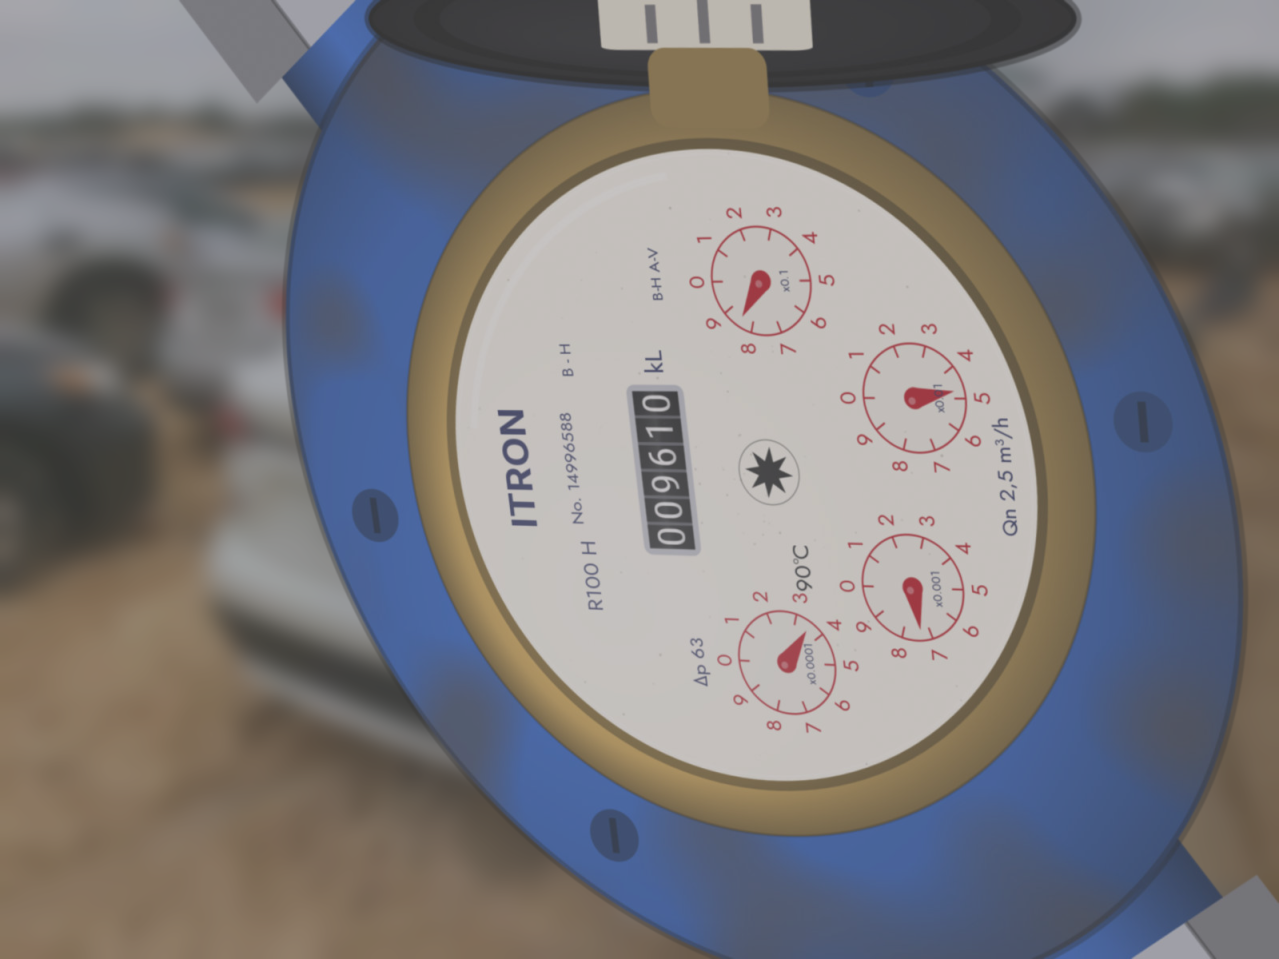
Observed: 9610.8473 kL
